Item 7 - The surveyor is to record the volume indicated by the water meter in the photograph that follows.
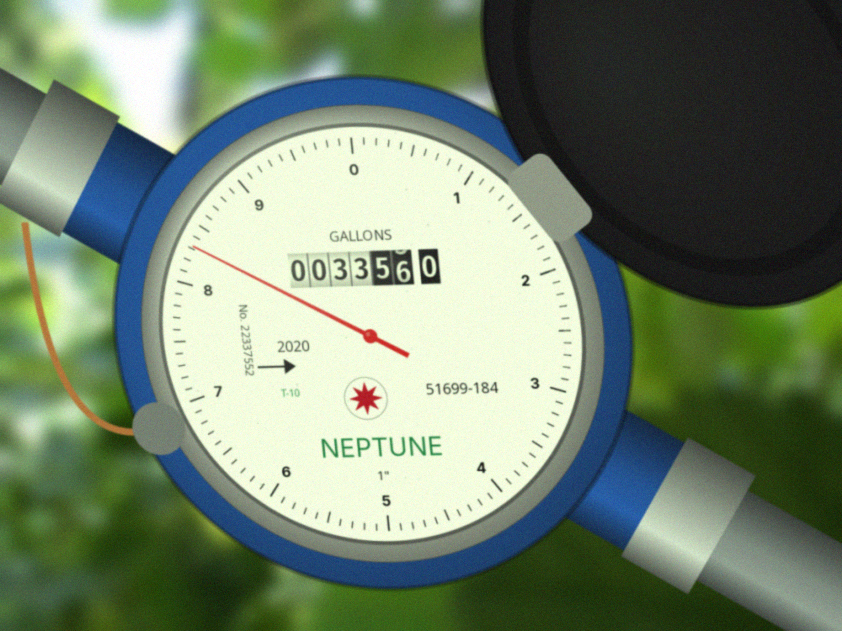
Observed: 33558.3 gal
